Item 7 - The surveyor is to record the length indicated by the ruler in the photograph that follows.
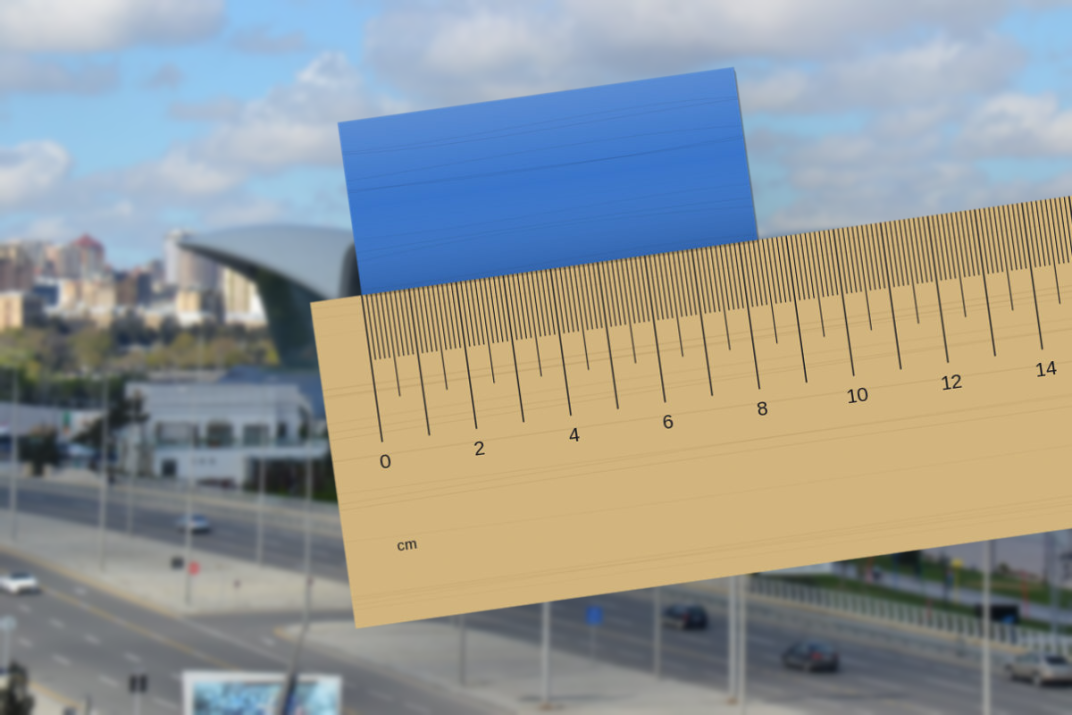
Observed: 8.4 cm
